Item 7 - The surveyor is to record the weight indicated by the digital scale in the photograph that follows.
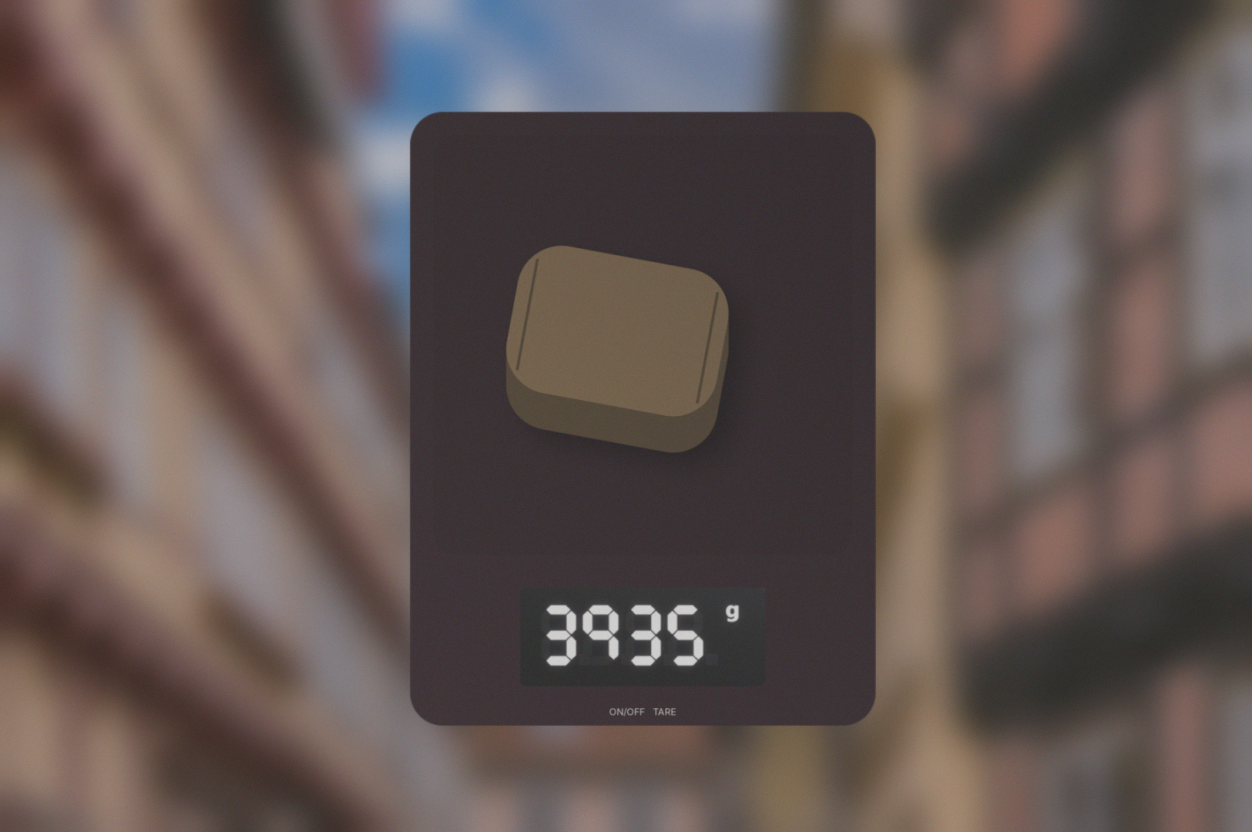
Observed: 3935 g
